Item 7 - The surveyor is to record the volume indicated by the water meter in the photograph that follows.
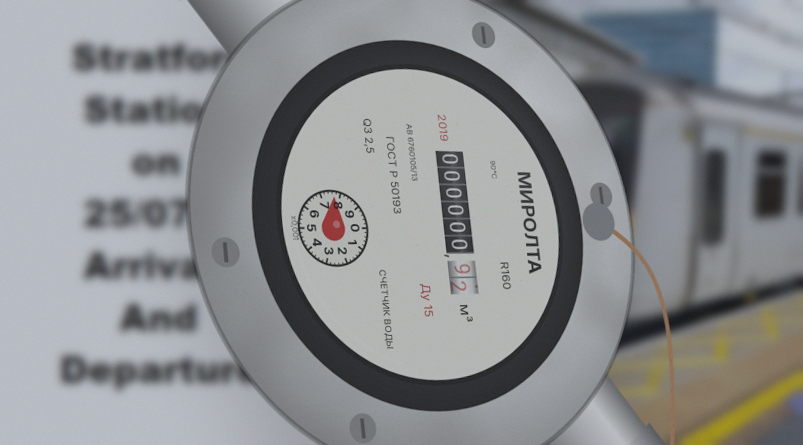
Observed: 0.917 m³
